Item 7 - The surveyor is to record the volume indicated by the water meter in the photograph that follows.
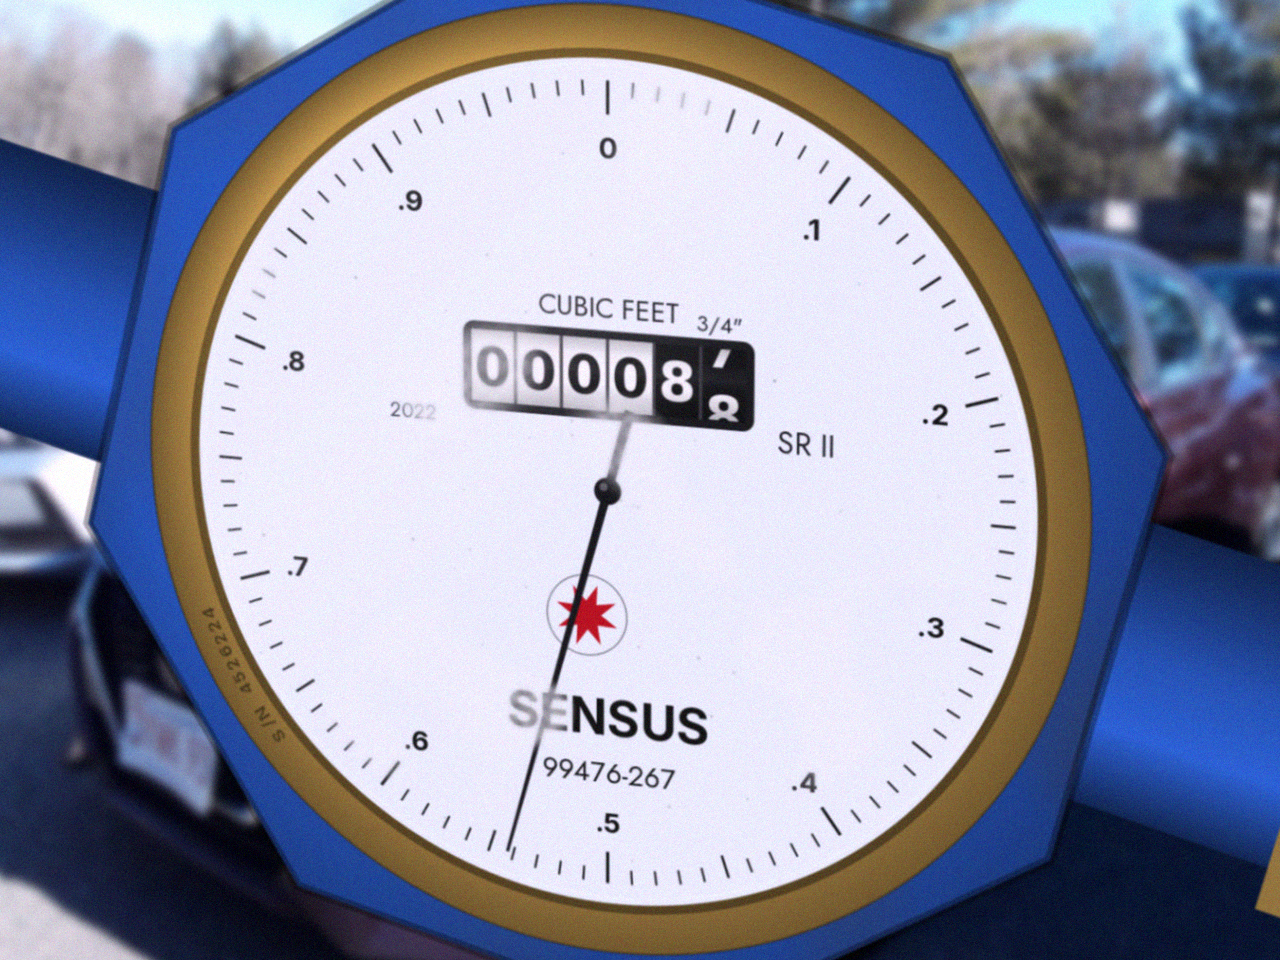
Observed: 87.54 ft³
